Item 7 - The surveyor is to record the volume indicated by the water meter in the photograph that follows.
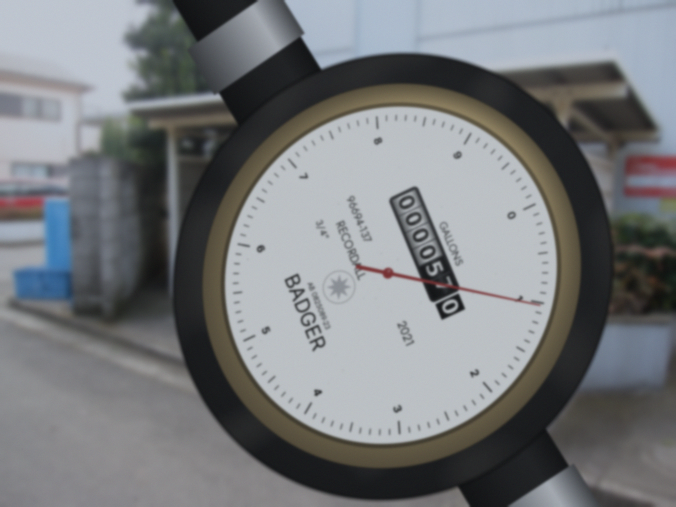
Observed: 571.0 gal
